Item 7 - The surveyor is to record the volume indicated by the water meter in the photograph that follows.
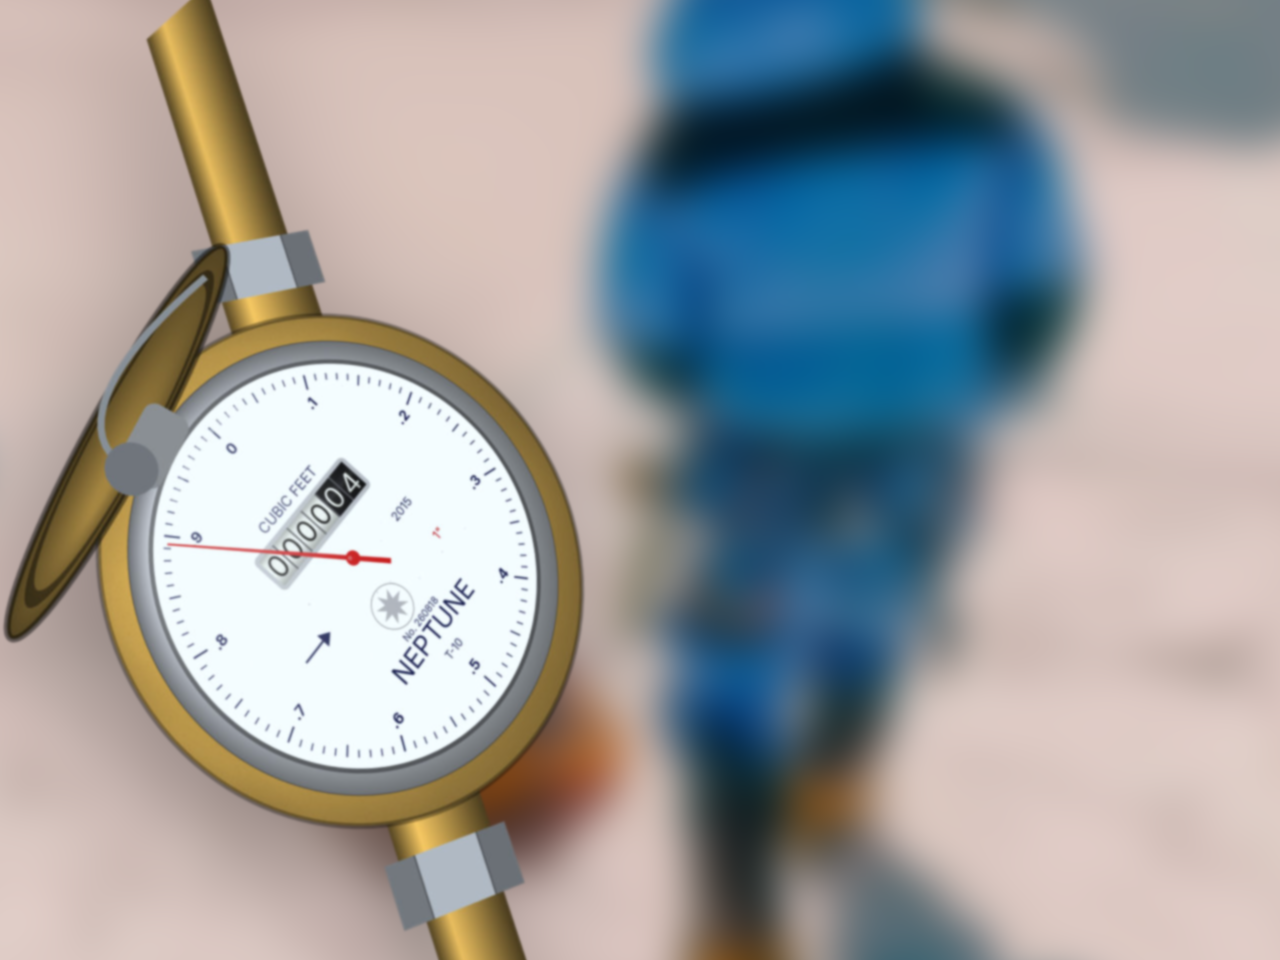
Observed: 3.89 ft³
